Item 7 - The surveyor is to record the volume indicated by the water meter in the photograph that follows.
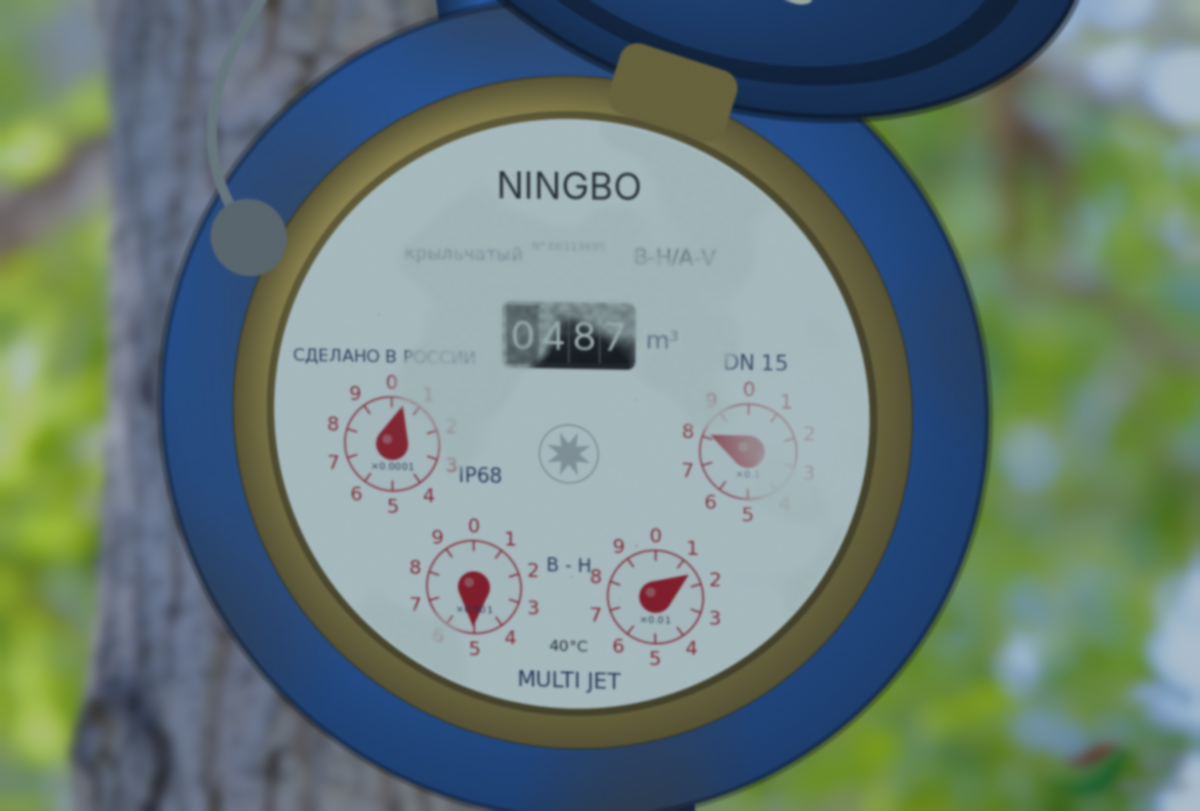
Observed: 487.8150 m³
